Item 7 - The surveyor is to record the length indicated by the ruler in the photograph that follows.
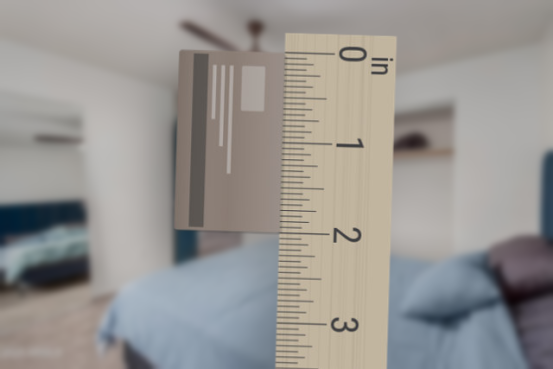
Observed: 2 in
